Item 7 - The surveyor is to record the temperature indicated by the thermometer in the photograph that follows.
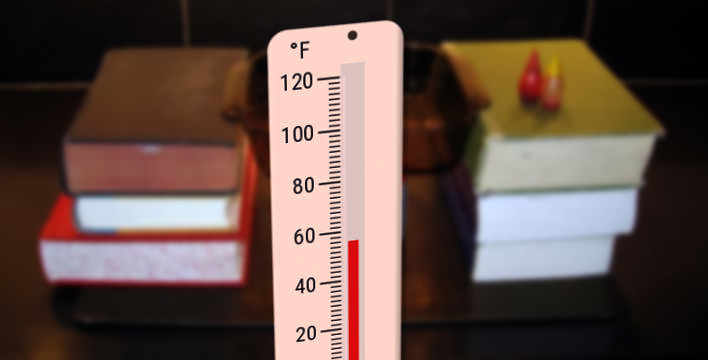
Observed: 56 °F
